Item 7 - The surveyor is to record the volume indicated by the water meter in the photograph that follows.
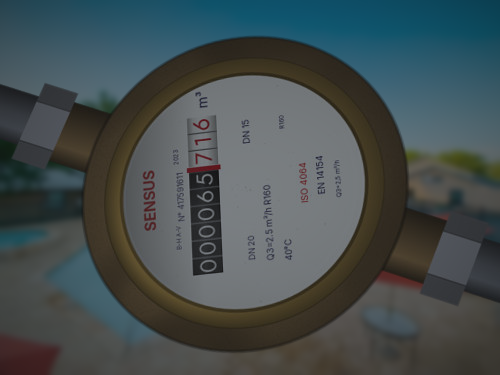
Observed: 65.716 m³
